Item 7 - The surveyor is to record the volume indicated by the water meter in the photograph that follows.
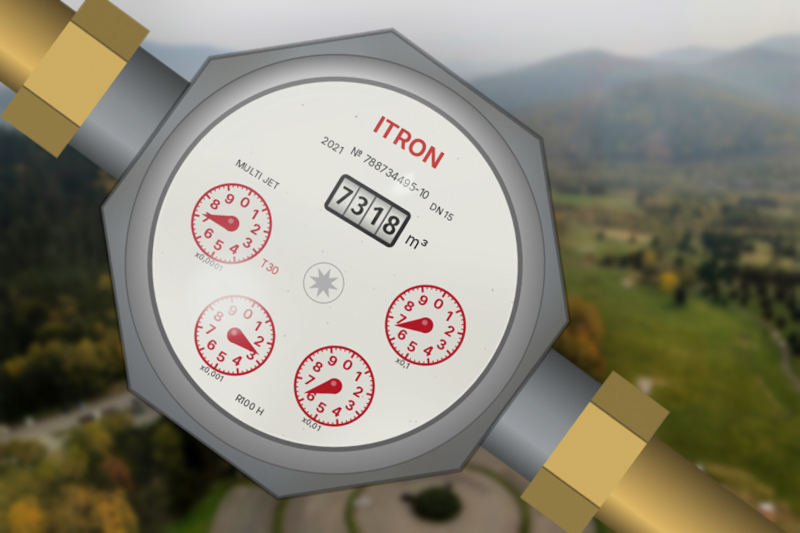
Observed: 7318.6627 m³
